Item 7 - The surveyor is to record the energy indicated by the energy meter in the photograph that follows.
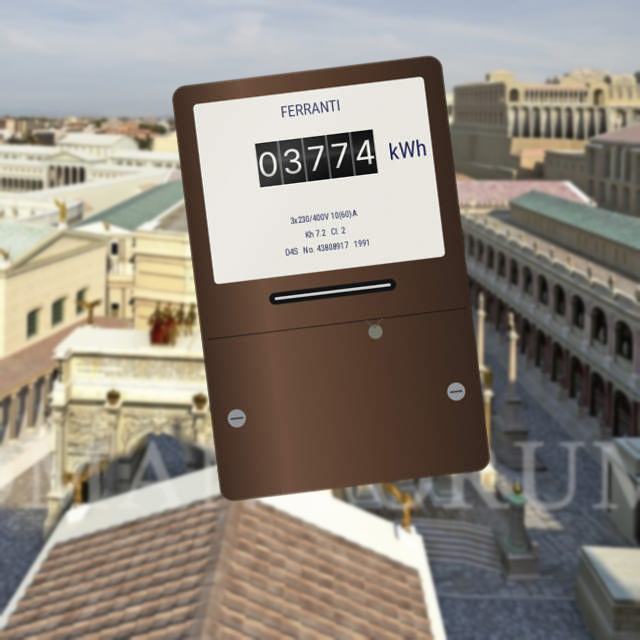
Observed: 3774 kWh
